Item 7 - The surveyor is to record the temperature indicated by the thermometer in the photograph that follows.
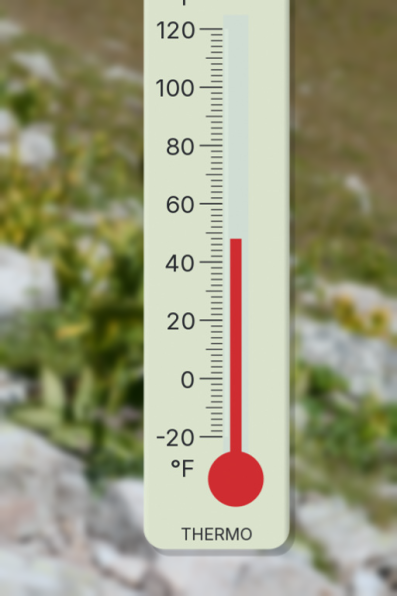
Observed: 48 °F
